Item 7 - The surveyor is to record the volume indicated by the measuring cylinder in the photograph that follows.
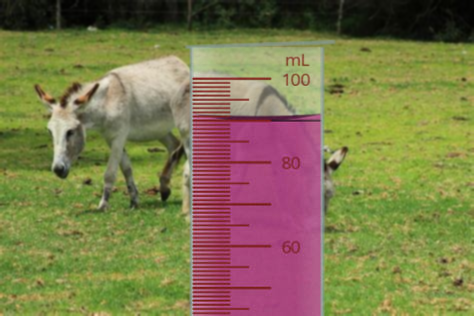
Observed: 90 mL
